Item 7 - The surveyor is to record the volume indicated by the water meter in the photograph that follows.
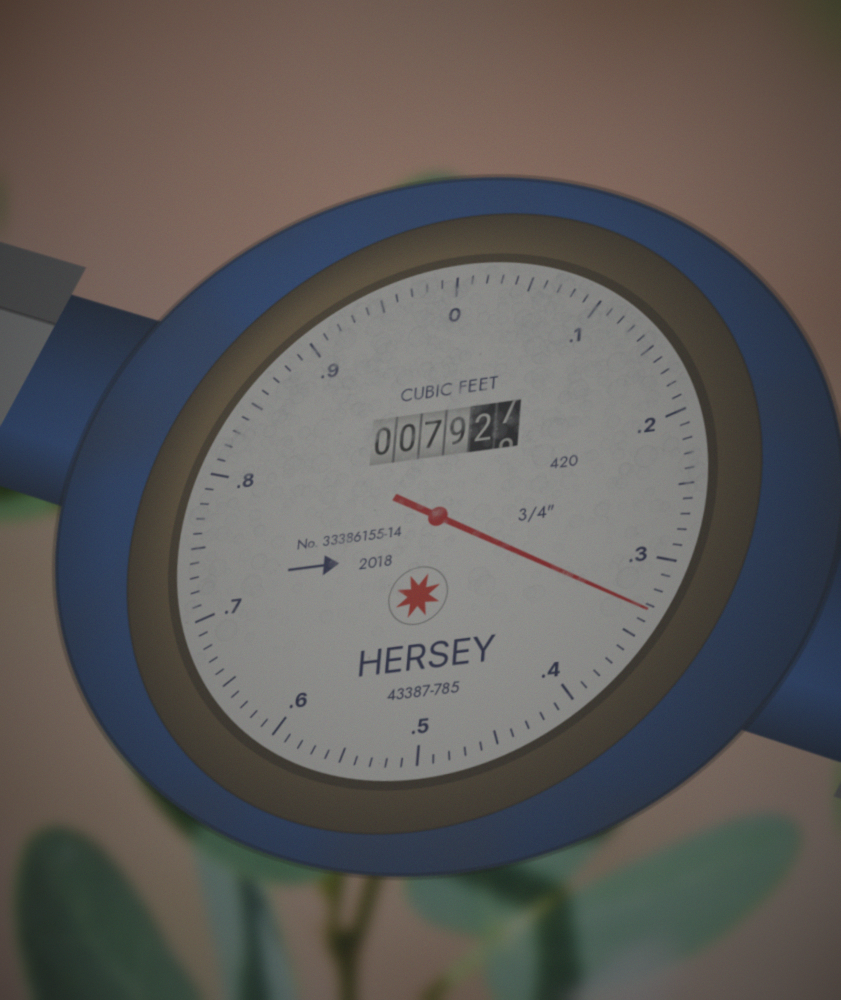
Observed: 7927.33 ft³
